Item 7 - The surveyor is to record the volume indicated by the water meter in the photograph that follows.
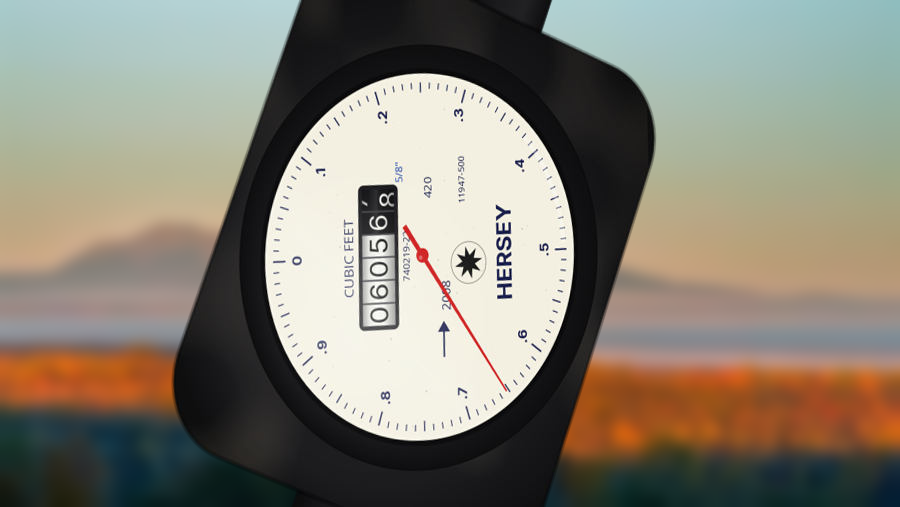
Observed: 60567.65 ft³
